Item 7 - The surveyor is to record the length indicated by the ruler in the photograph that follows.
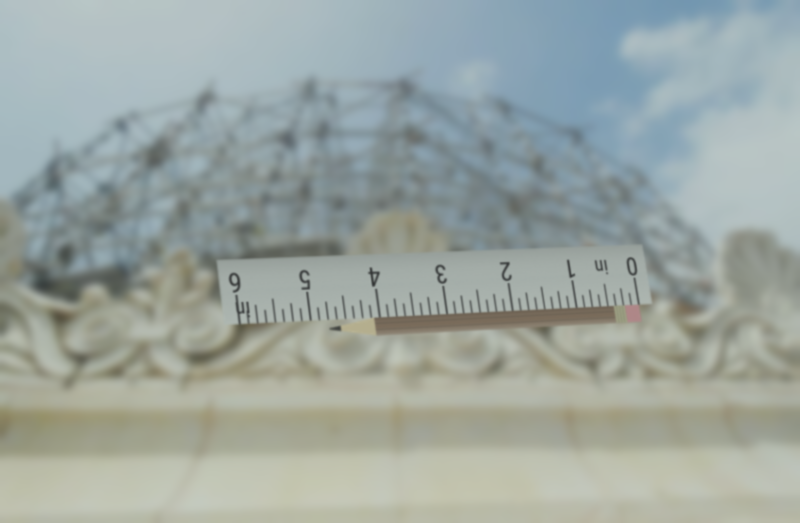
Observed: 4.75 in
